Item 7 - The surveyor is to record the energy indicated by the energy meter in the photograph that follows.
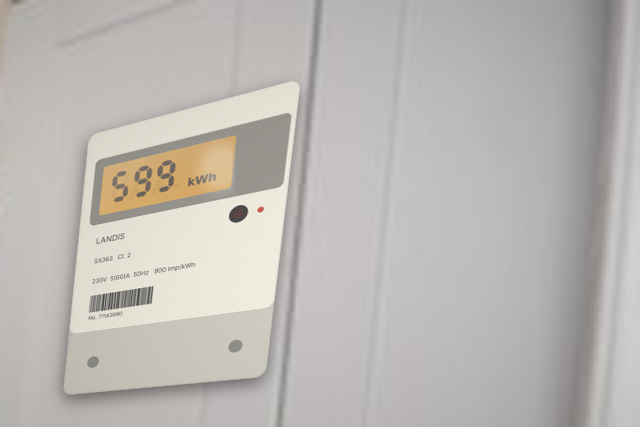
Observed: 599 kWh
